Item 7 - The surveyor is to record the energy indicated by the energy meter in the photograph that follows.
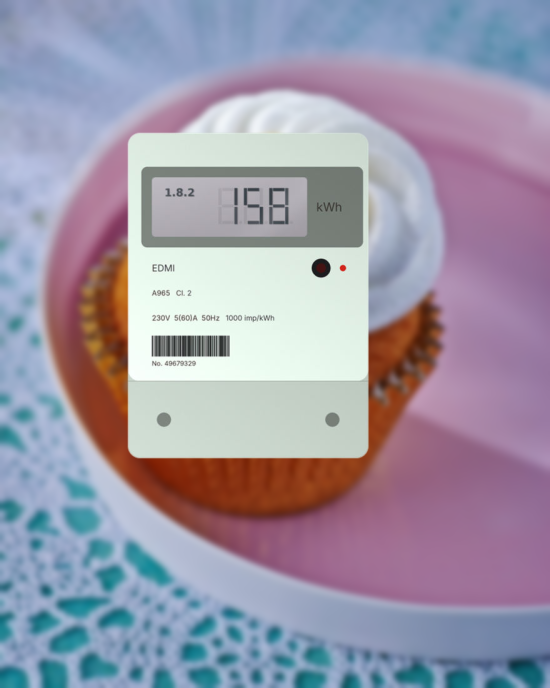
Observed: 158 kWh
